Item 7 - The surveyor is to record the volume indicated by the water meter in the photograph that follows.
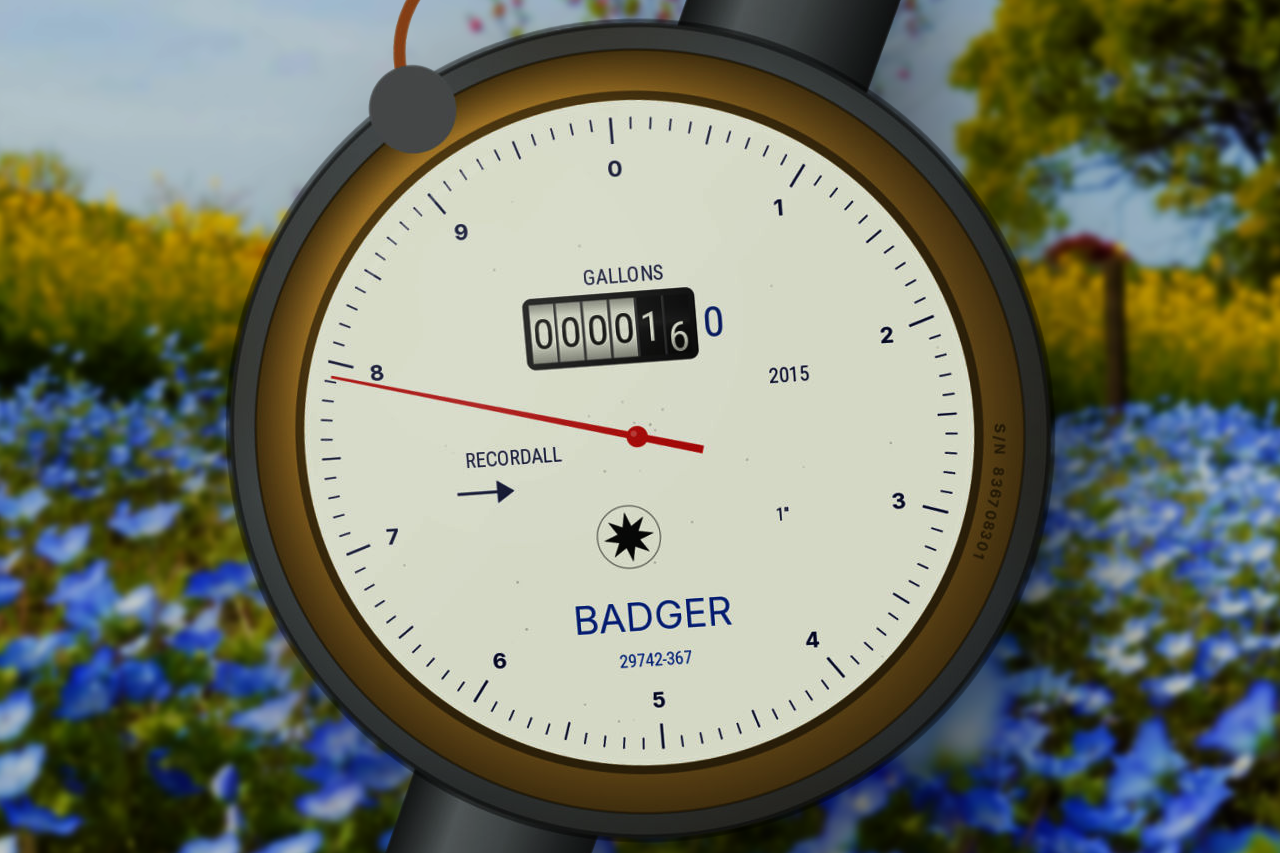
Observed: 157.9 gal
